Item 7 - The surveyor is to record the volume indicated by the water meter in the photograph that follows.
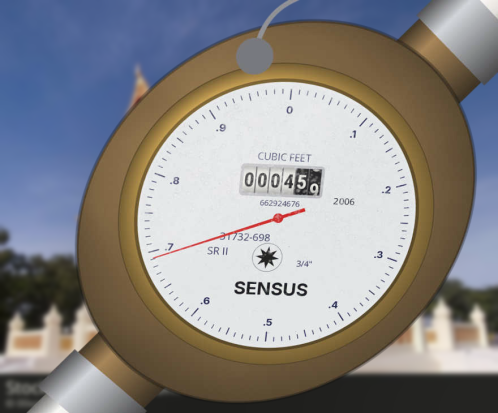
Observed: 458.69 ft³
